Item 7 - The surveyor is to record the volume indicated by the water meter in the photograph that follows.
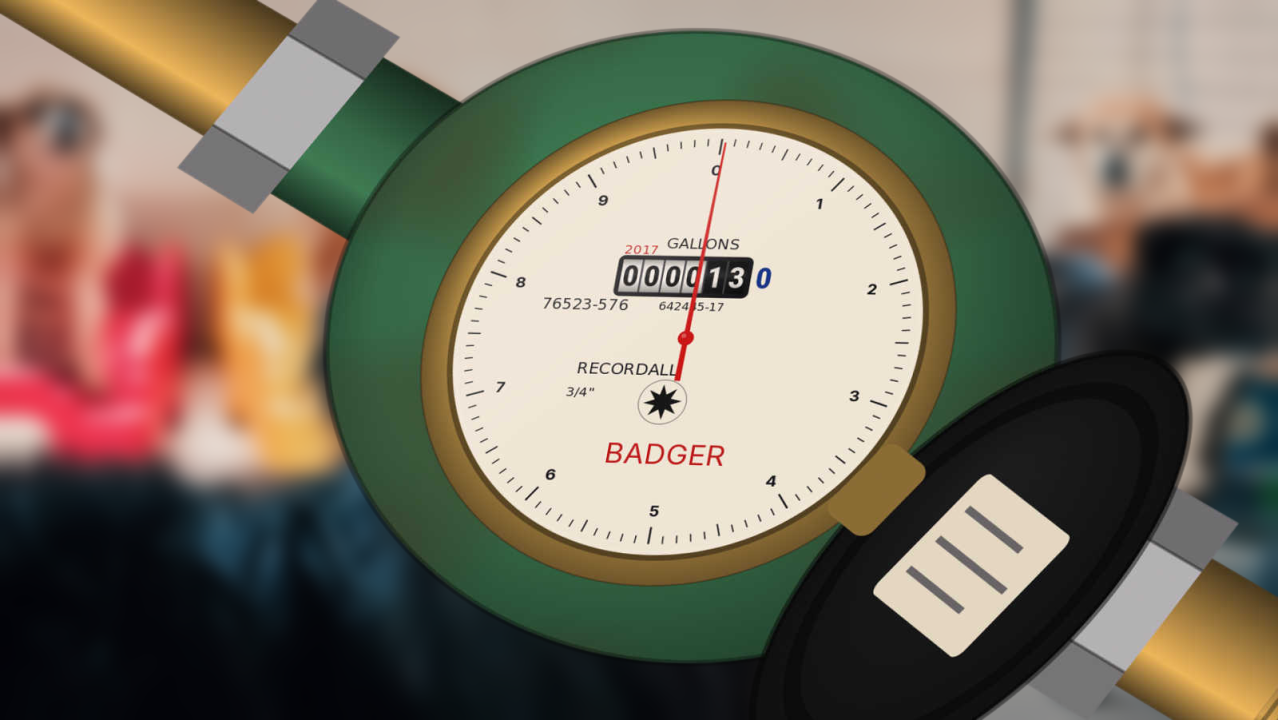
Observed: 130.0 gal
